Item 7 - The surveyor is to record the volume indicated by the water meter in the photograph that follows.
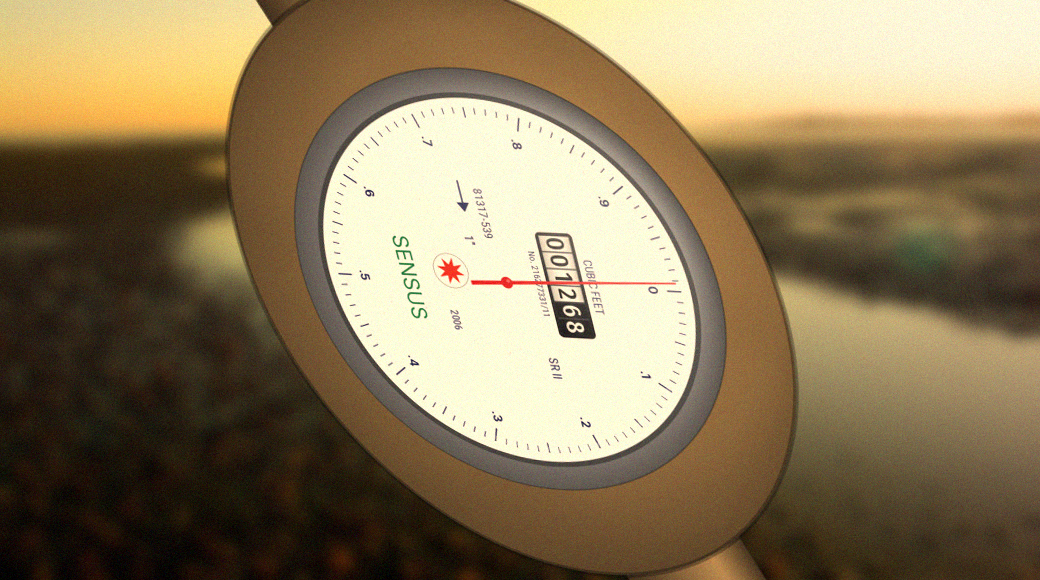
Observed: 1267.99 ft³
